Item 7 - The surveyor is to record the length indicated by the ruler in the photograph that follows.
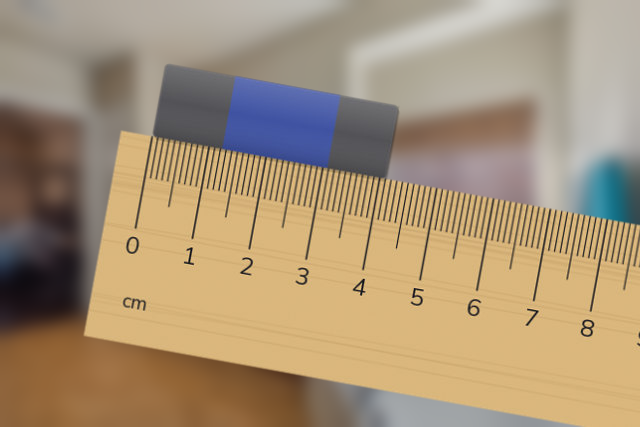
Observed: 4.1 cm
